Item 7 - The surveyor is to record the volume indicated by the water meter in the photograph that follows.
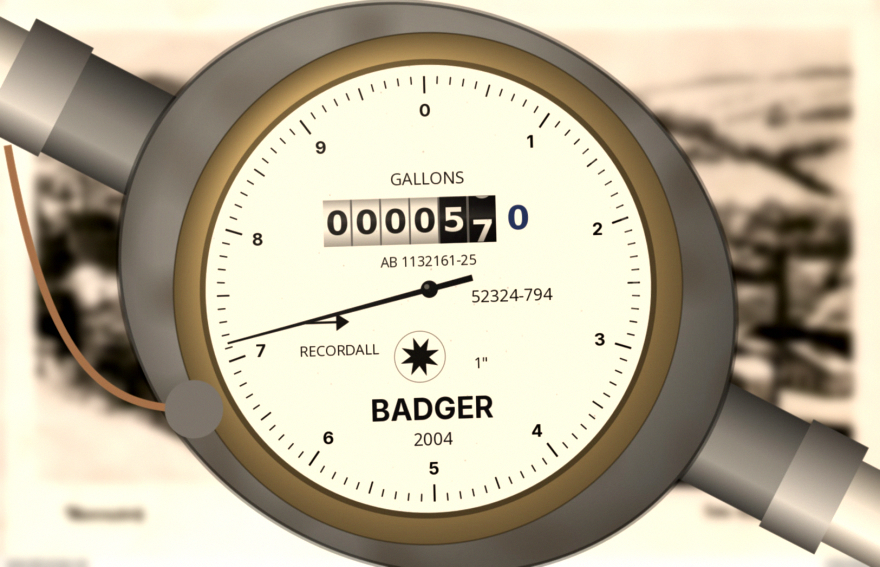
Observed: 567.1 gal
